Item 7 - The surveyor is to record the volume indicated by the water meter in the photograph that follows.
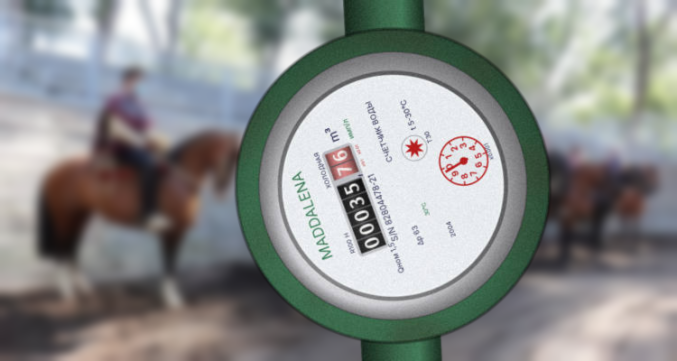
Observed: 35.759 m³
